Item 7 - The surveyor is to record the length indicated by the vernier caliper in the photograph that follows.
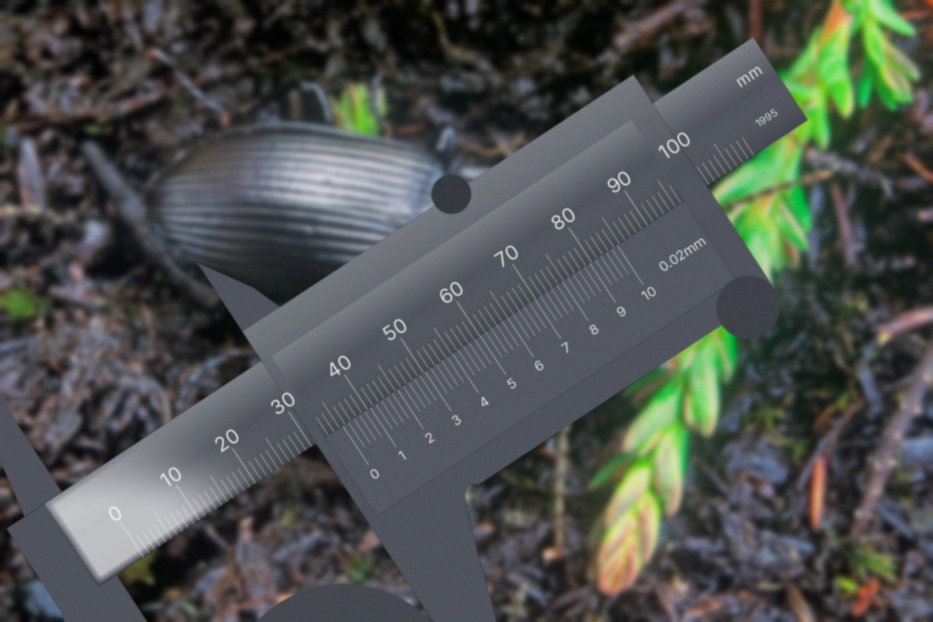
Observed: 35.6 mm
